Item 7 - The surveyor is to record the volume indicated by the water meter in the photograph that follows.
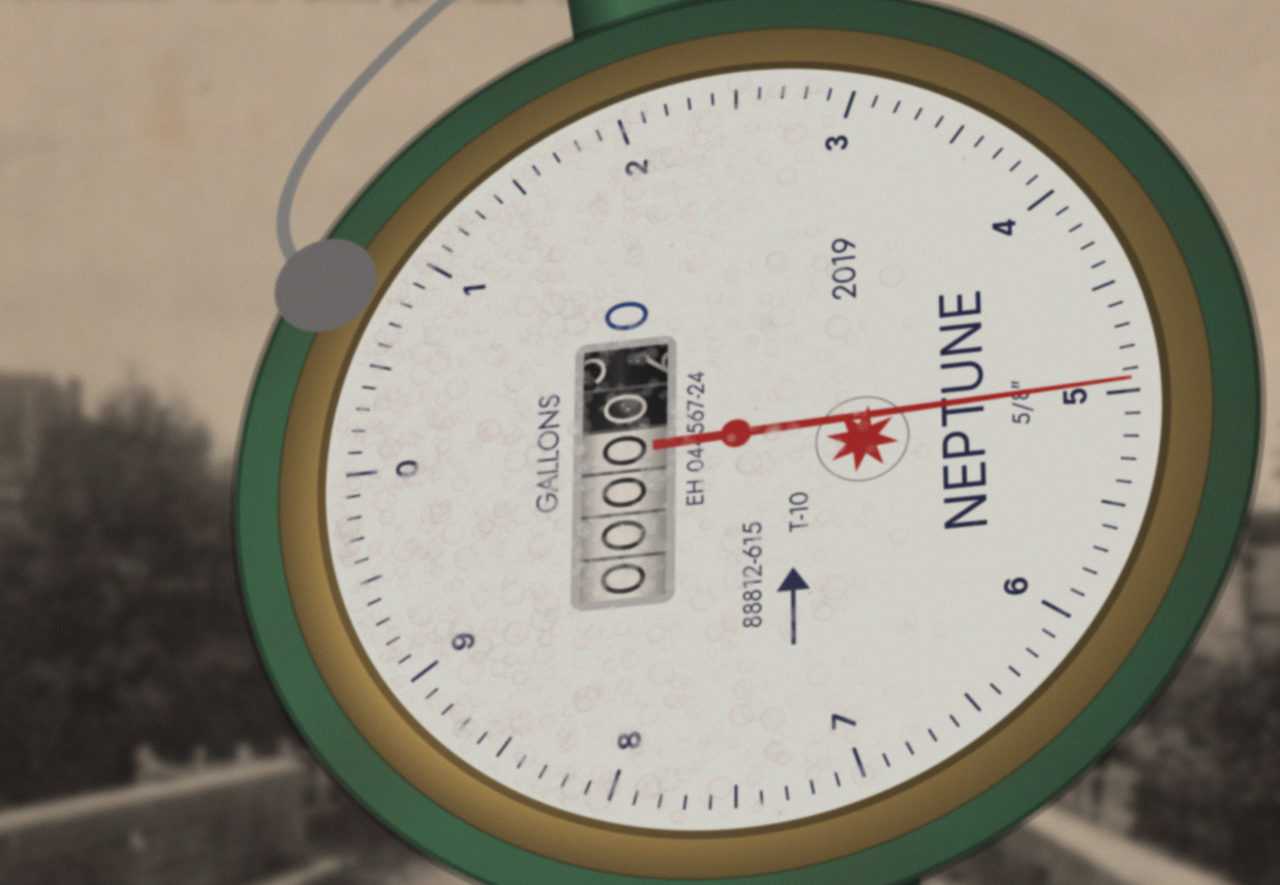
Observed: 54.9 gal
